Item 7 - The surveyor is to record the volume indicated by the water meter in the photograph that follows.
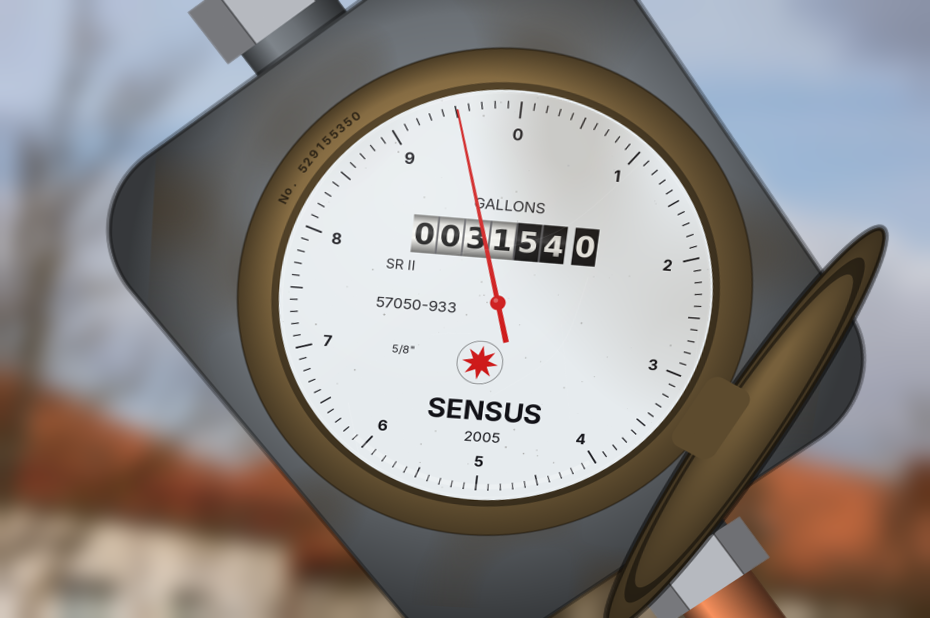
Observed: 31539.5 gal
